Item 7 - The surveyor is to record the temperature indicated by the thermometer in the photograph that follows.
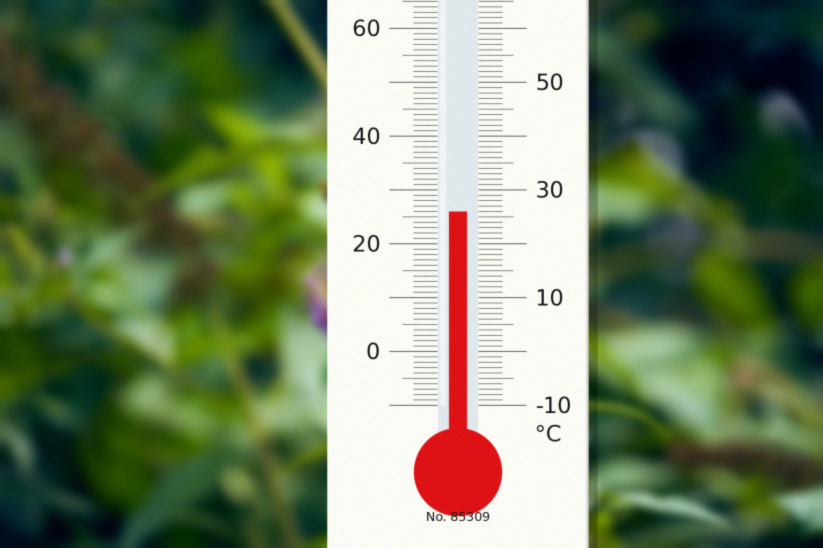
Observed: 26 °C
